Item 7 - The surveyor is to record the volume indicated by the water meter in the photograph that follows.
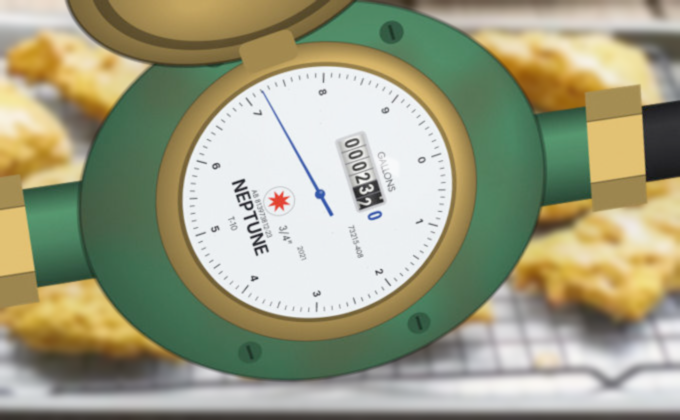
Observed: 2317.2 gal
